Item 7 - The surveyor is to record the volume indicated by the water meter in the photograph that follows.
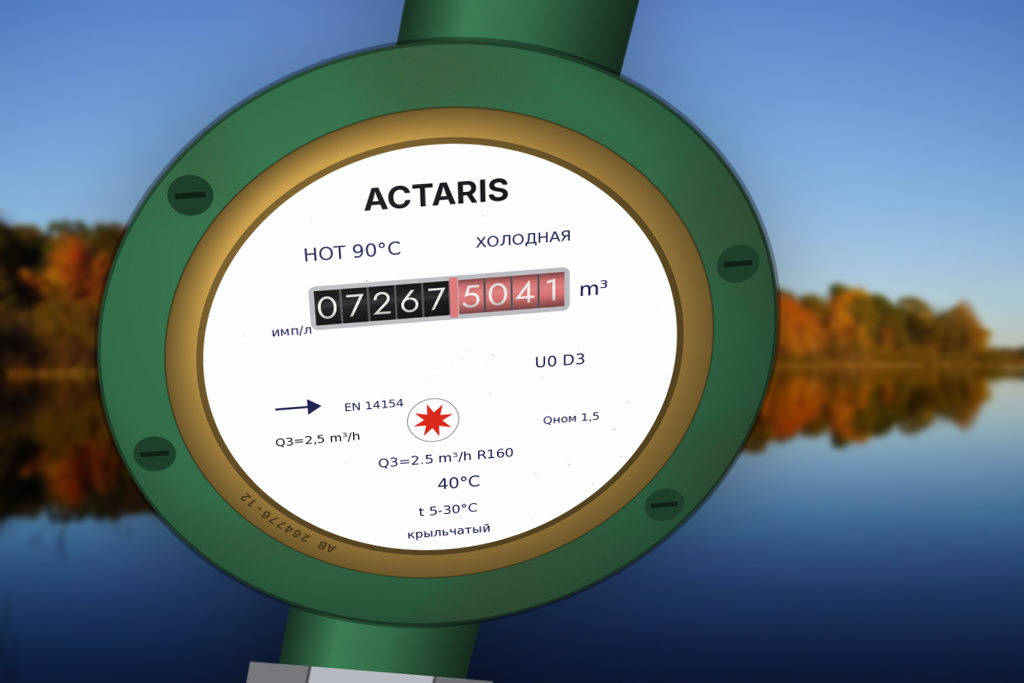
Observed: 7267.5041 m³
